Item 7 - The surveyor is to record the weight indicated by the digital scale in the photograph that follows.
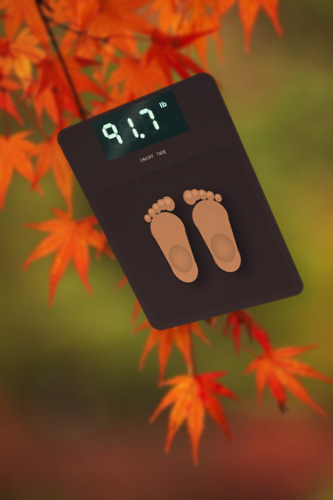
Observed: 91.7 lb
